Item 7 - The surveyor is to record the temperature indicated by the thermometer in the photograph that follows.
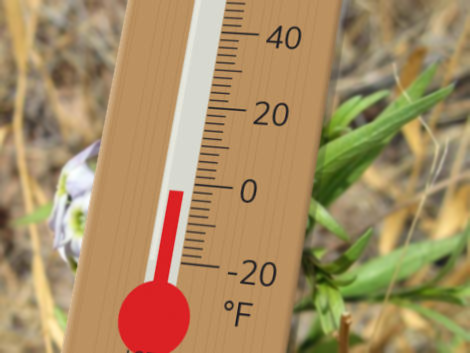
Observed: -2 °F
